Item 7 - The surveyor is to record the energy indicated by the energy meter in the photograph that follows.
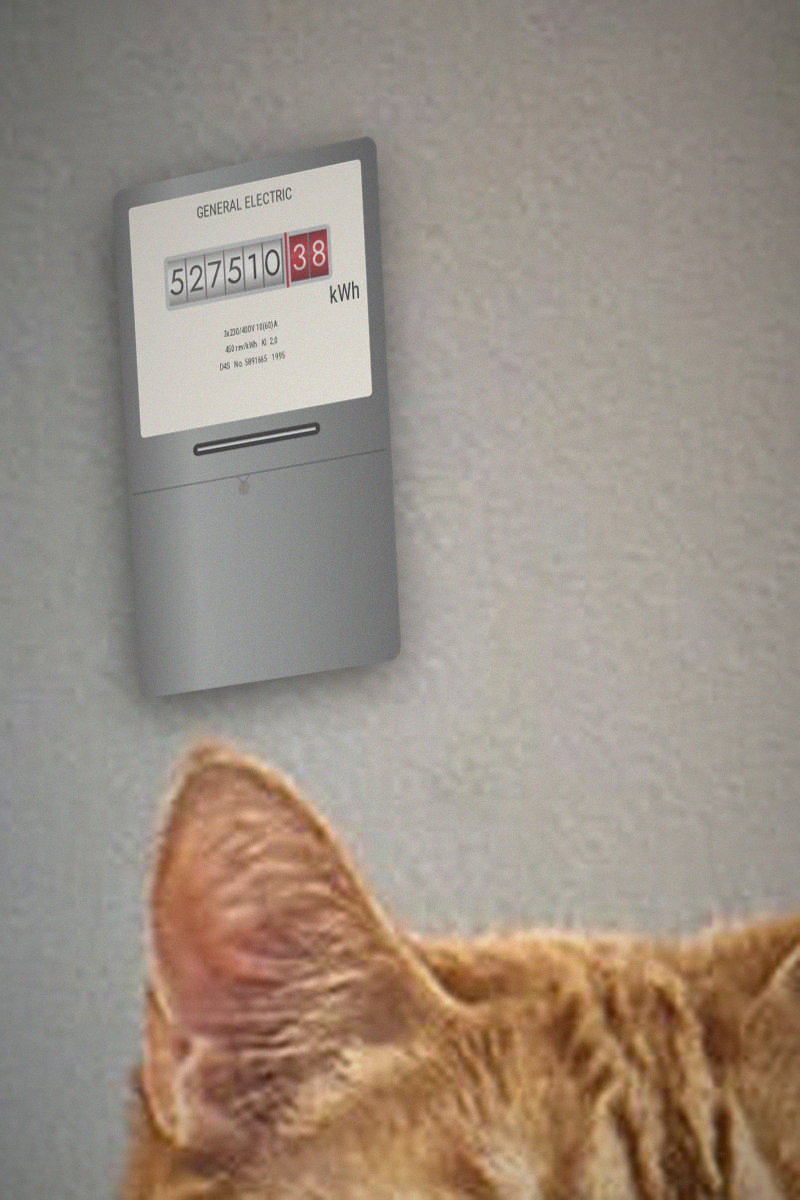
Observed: 527510.38 kWh
